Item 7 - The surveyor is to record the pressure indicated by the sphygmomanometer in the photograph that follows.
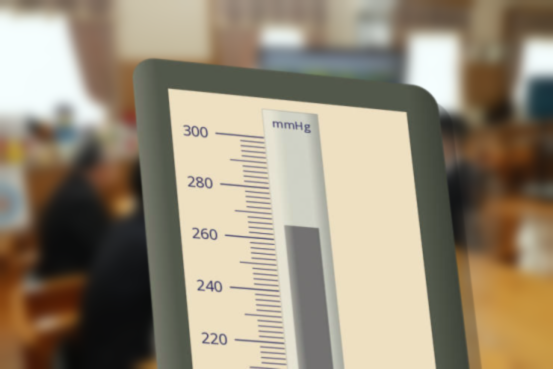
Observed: 266 mmHg
